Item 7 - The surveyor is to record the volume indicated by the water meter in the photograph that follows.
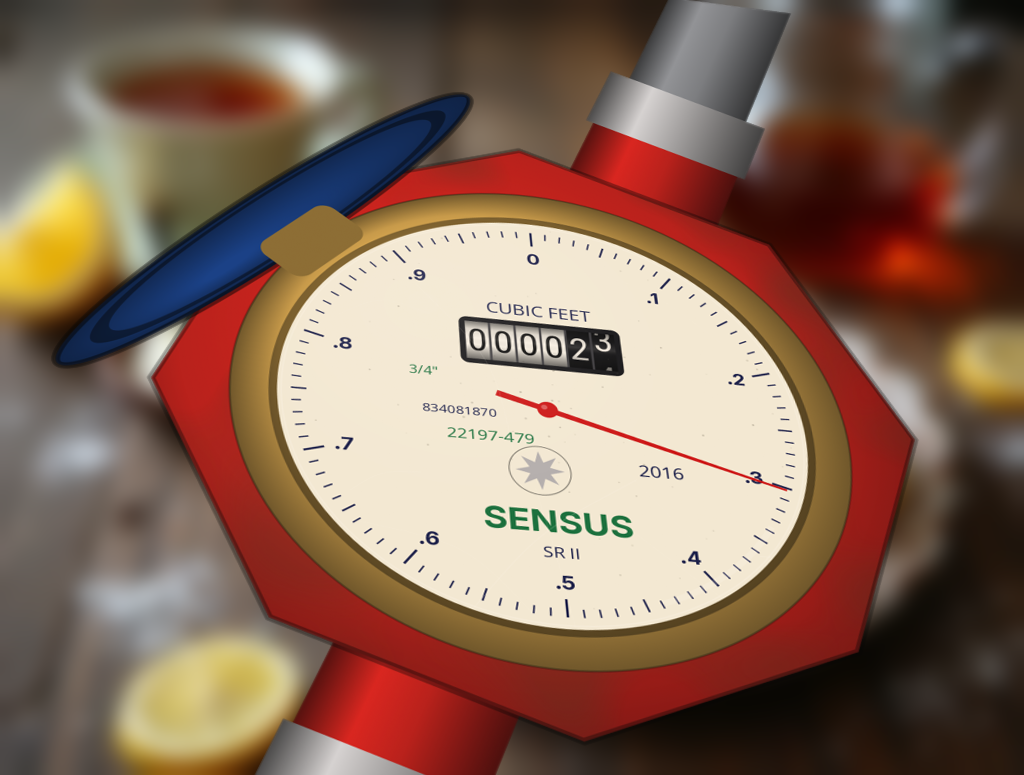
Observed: 23.30 ft³
